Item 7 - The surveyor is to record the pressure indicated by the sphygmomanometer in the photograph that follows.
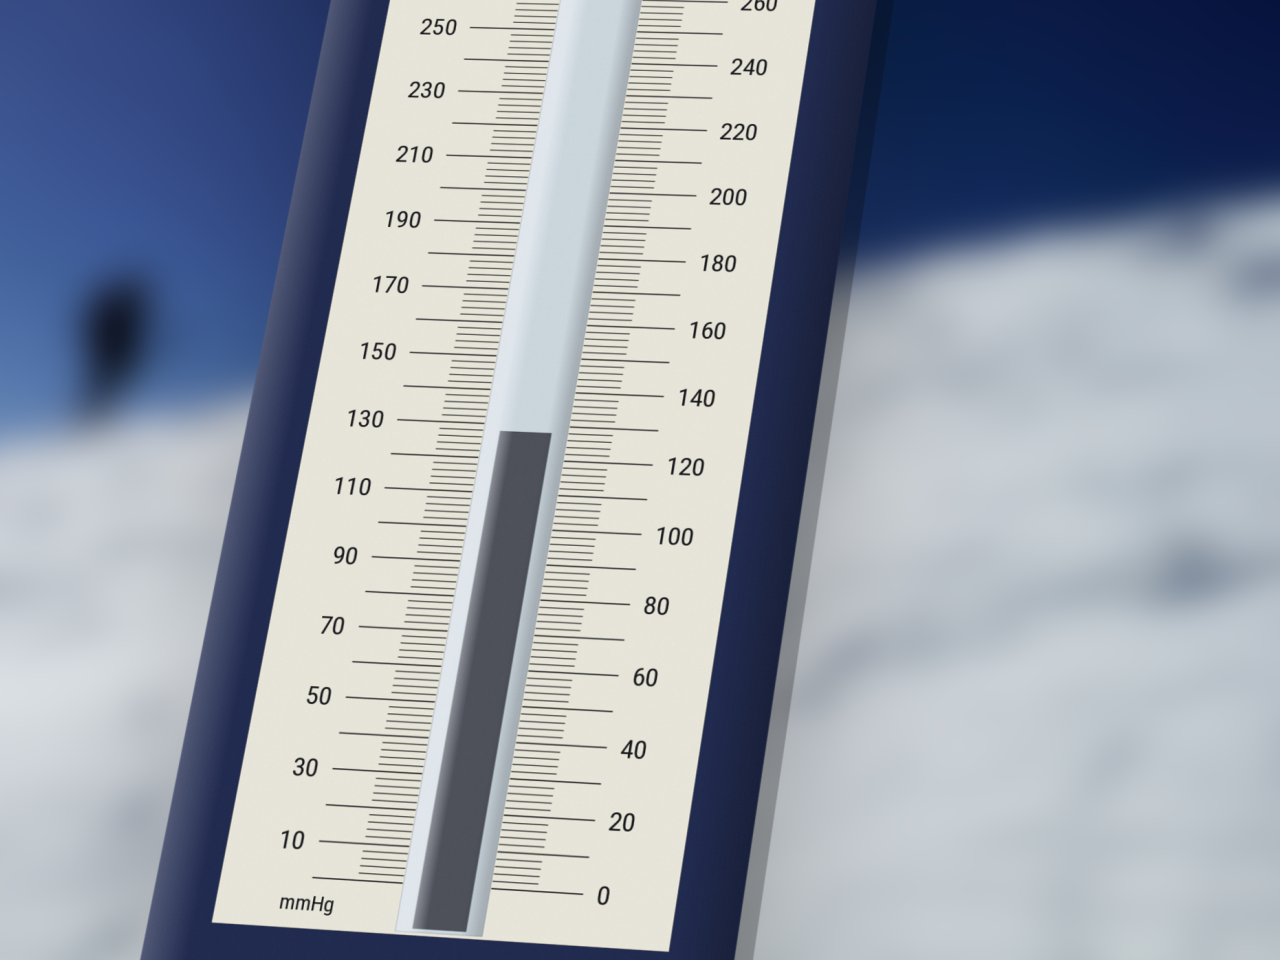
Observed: 128 mmHg
